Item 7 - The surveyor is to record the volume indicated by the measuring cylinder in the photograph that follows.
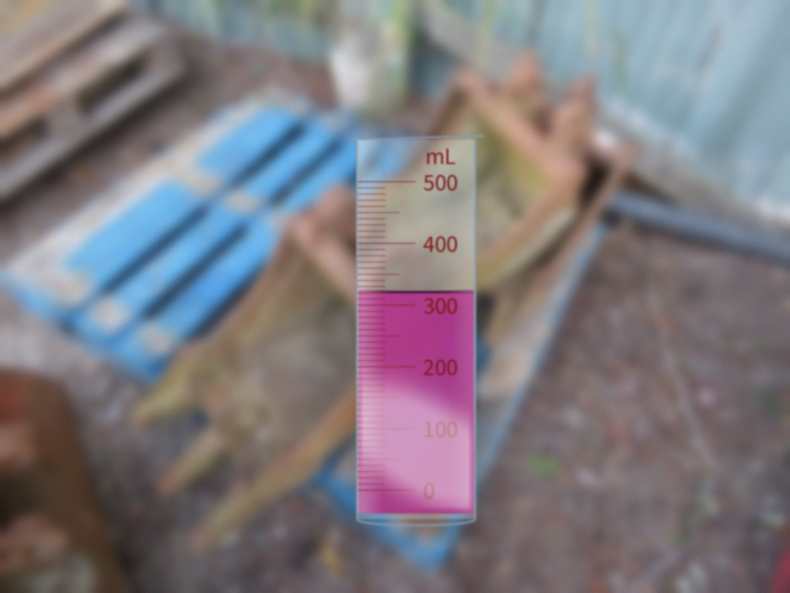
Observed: 320 mL
